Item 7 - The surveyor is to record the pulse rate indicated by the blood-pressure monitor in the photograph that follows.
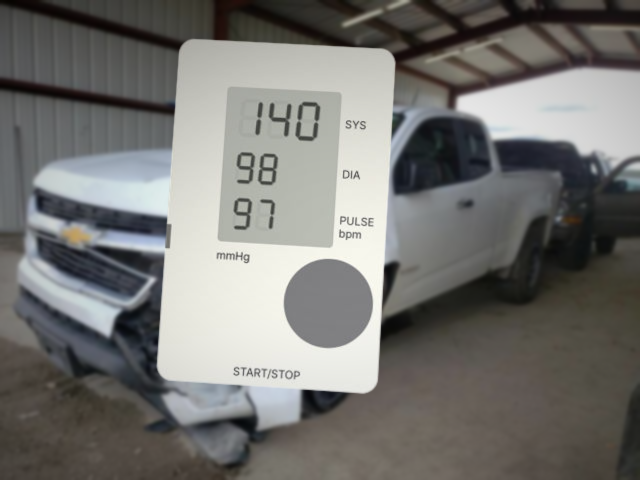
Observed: 97 bpm
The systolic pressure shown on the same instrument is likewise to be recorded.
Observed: 140 mmHg
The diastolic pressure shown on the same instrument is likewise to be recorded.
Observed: 98 mmHg
